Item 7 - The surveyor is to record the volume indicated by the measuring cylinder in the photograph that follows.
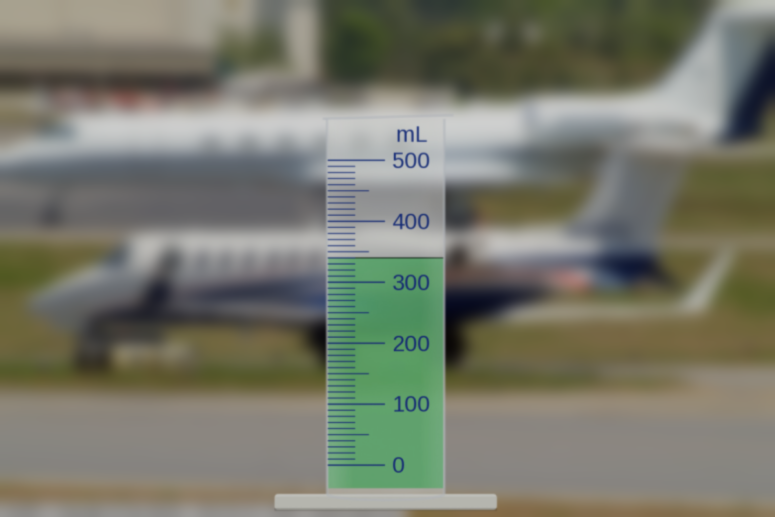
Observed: 340 mL
